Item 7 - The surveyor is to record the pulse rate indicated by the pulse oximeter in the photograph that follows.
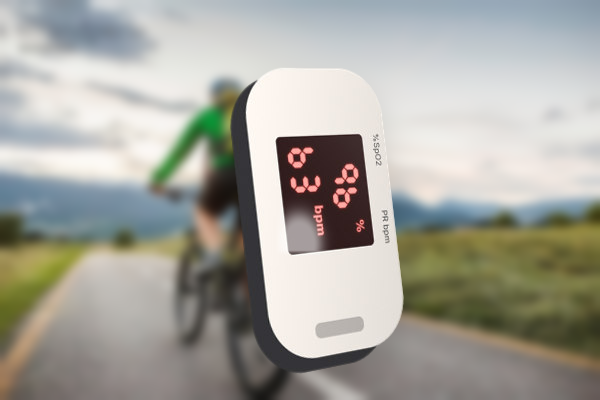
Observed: 63 bpm
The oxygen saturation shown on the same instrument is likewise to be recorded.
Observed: 96 %
